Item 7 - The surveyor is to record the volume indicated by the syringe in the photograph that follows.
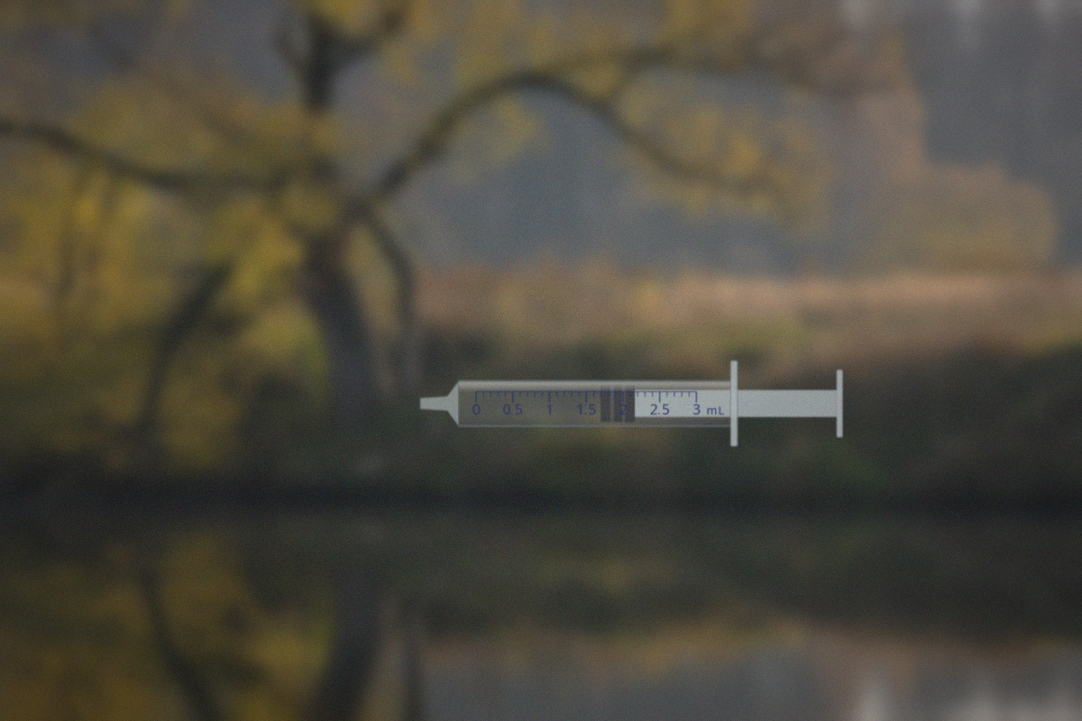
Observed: 1.7 mL
